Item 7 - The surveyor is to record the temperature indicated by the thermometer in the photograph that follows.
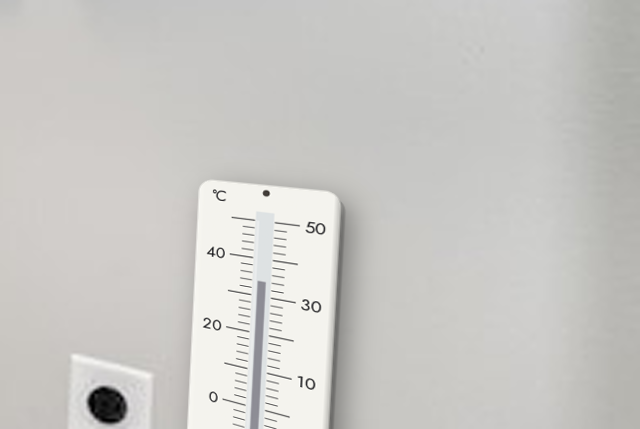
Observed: 34 °C
